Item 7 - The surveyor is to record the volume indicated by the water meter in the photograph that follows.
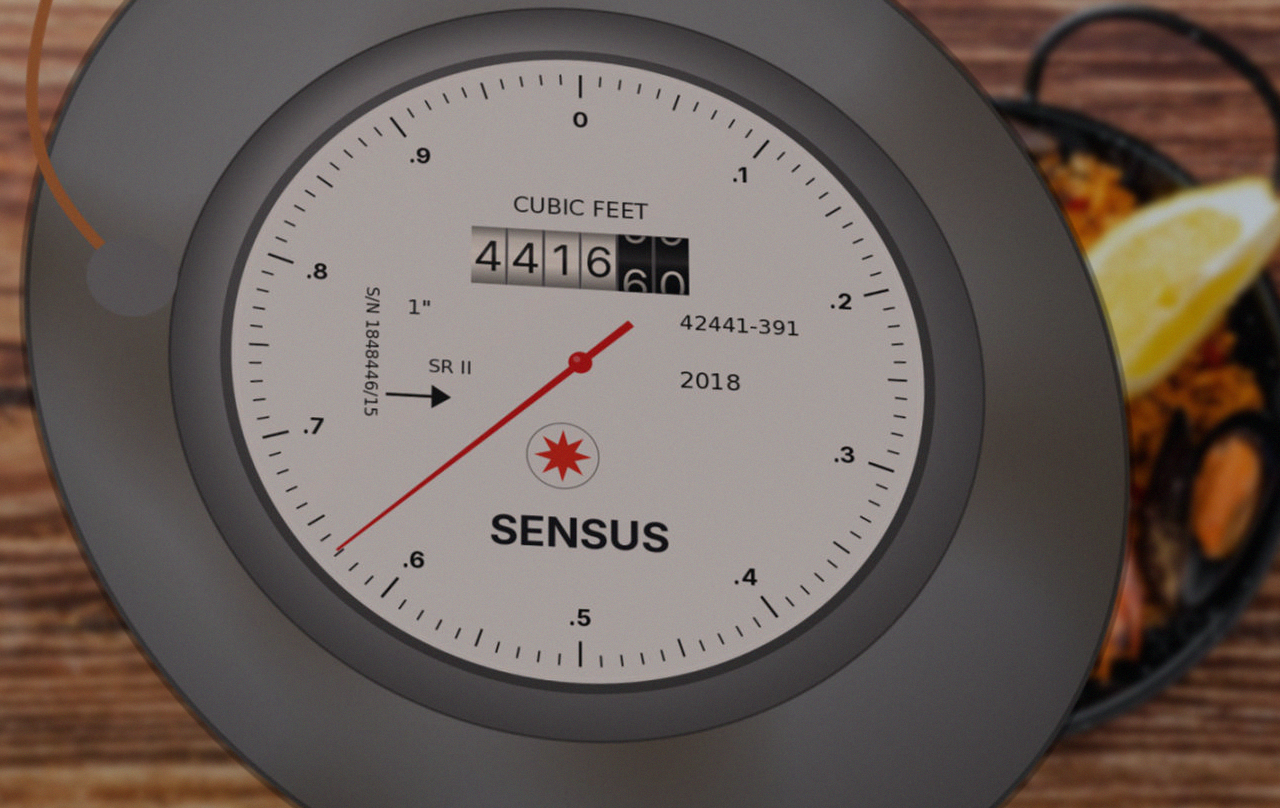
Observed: 441659.63 ft³
